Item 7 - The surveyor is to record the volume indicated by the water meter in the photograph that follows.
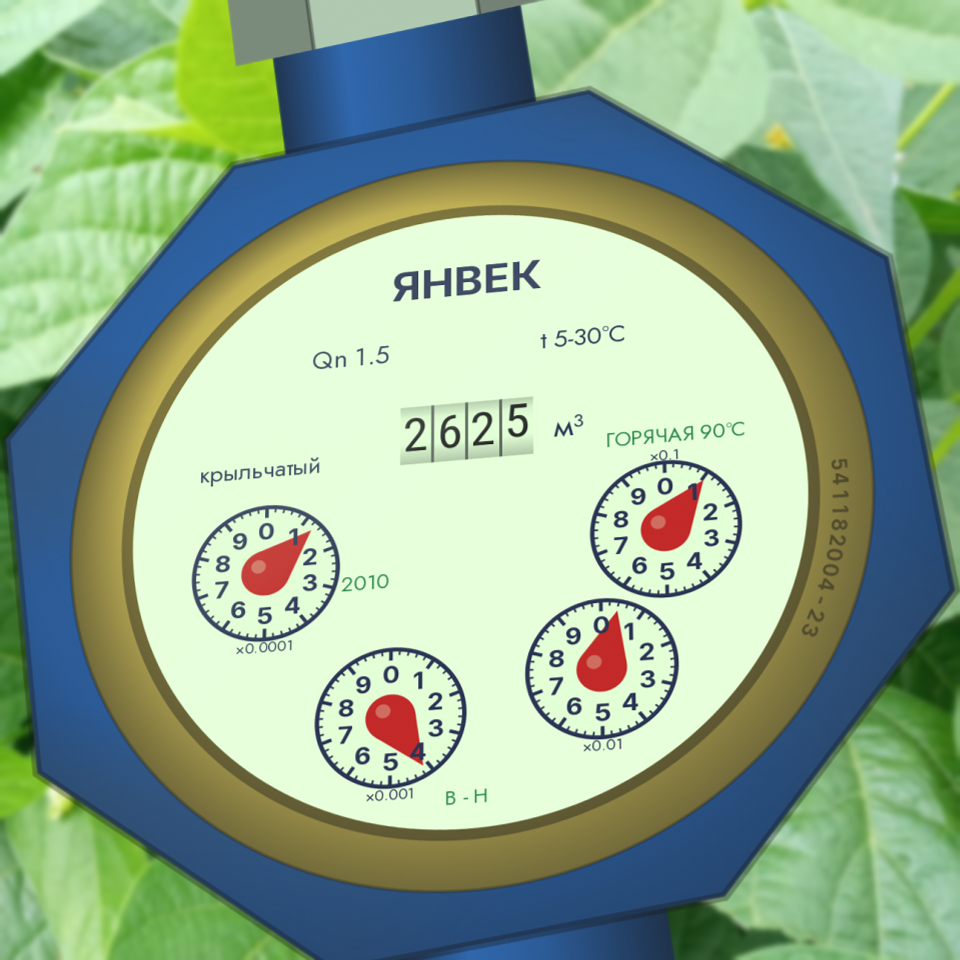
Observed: 2625.1041 m³
